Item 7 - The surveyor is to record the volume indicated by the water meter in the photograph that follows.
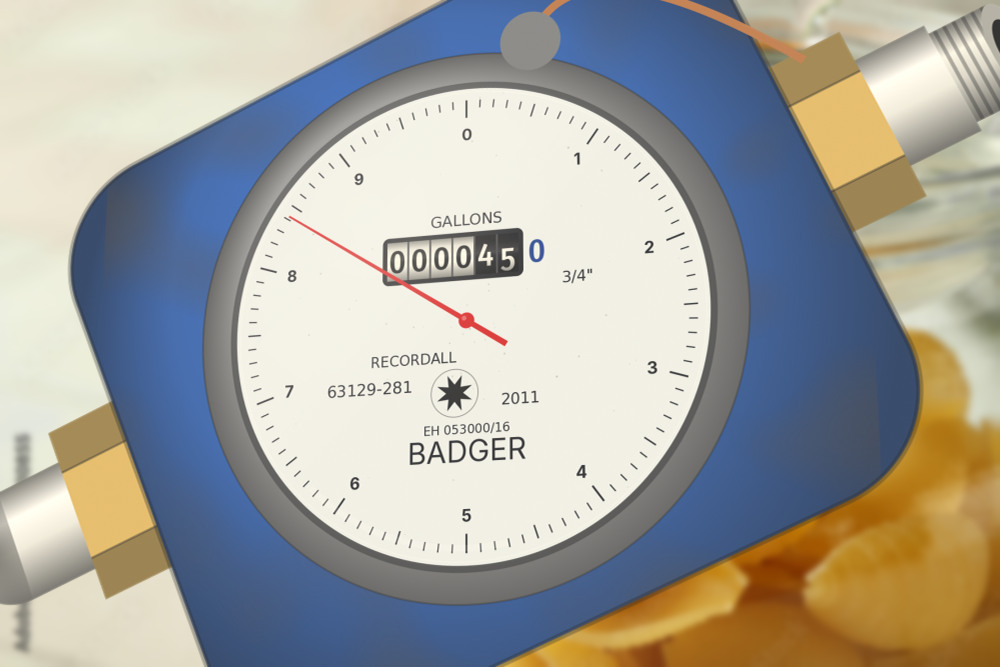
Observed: 448.4 gal
